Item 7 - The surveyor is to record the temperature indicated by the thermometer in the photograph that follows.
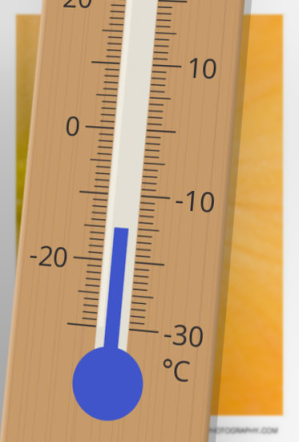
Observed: -15 °C
